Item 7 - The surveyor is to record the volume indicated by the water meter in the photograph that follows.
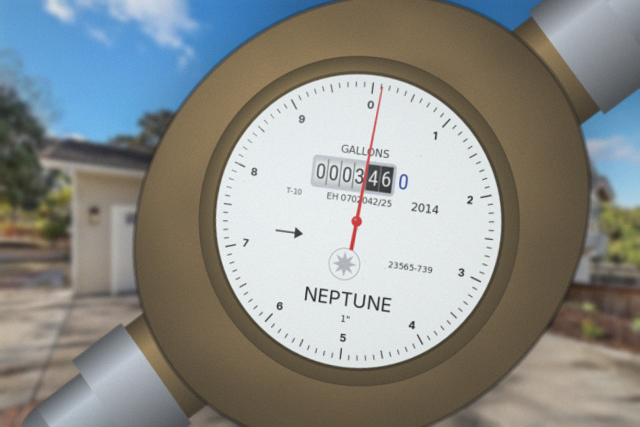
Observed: 3460.1 gal
